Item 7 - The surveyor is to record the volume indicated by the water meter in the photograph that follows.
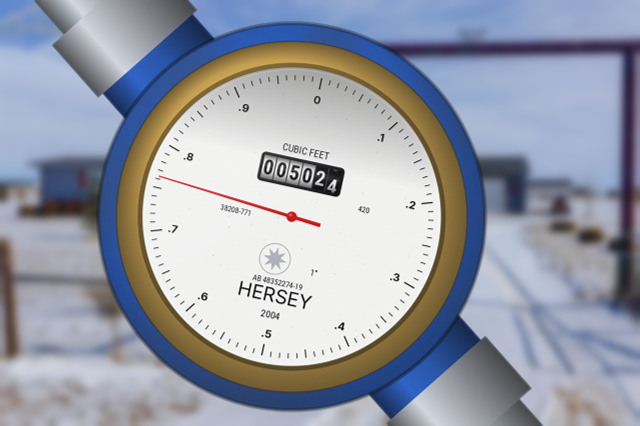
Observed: 5023.76 ft³
